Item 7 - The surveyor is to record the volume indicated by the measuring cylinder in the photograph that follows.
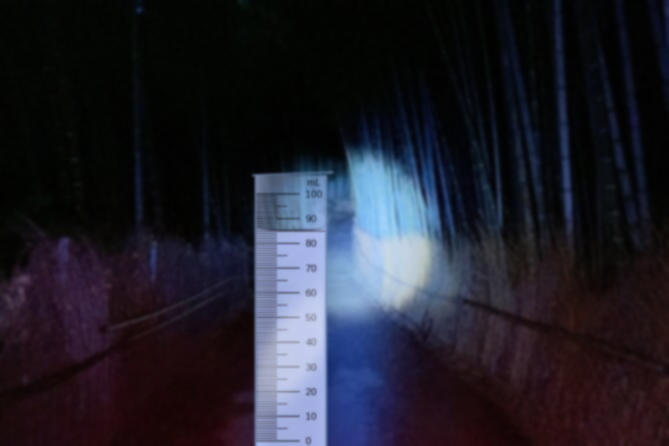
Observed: 85 mL
